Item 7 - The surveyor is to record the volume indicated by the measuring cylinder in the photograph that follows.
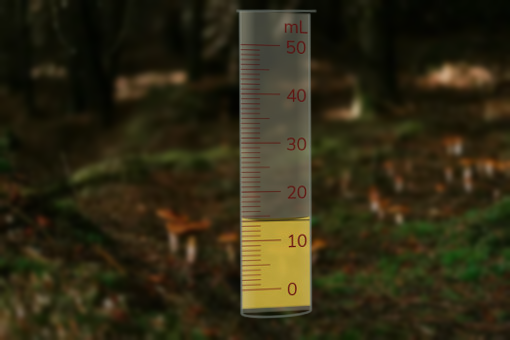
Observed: 14 mL
